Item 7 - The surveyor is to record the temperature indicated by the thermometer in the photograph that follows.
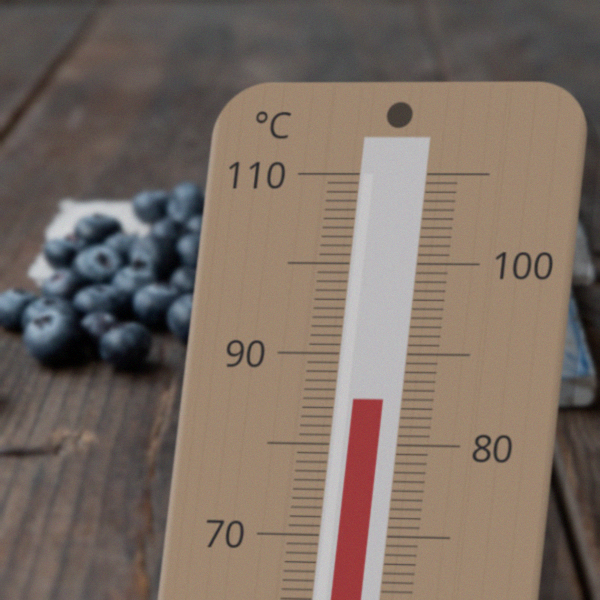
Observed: 85 °C
